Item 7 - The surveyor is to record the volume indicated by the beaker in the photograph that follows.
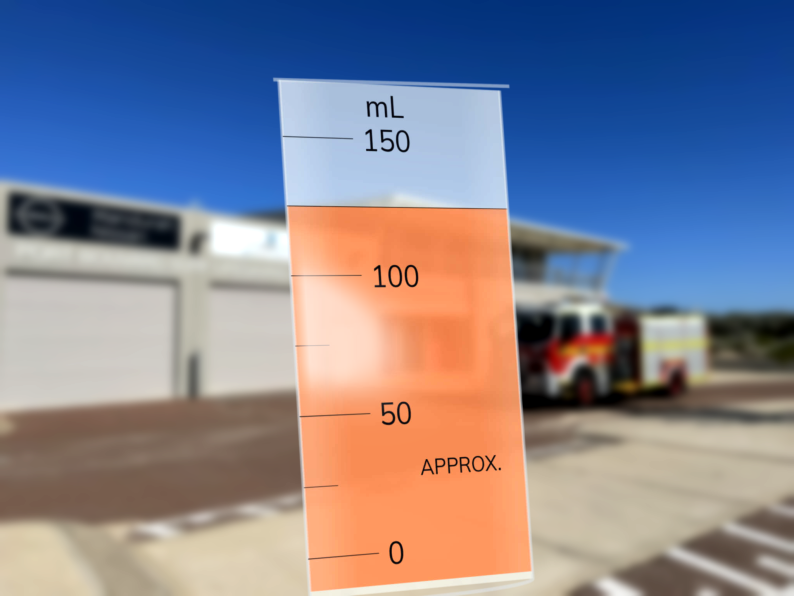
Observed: 125 mL
